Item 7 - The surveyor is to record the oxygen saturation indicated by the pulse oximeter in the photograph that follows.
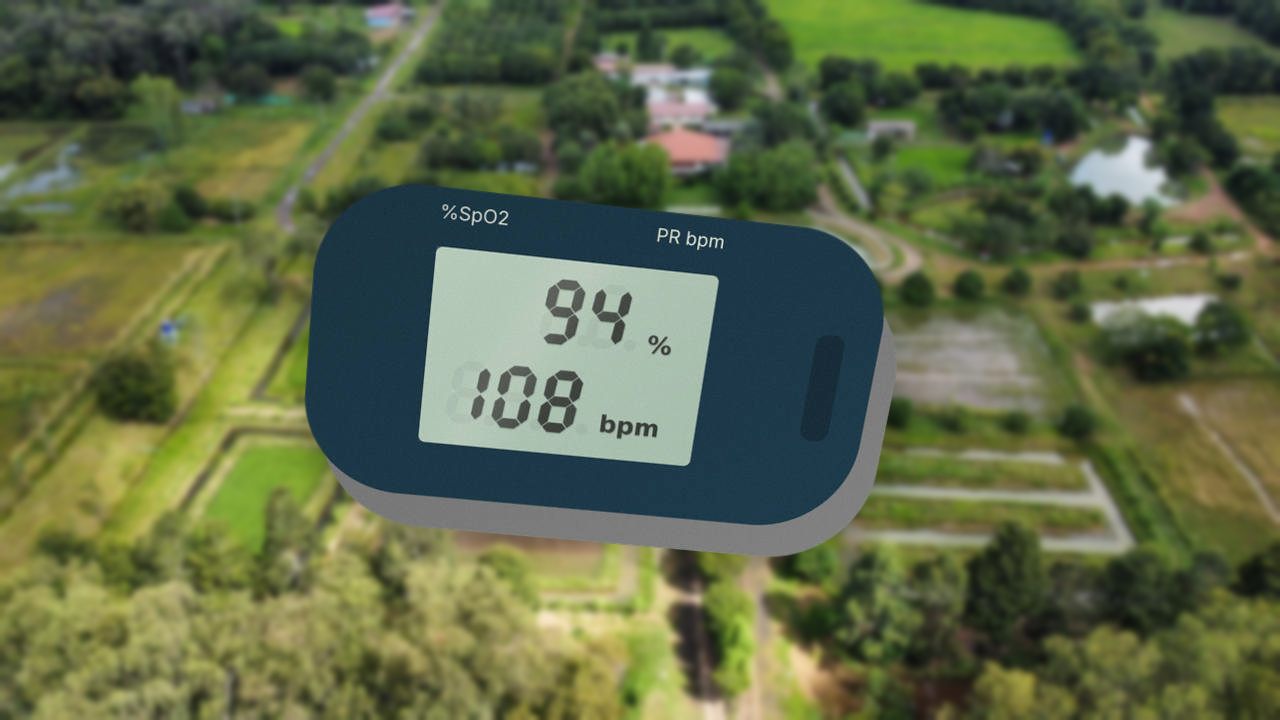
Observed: 94 %
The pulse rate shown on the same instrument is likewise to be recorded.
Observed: 108 bpm
